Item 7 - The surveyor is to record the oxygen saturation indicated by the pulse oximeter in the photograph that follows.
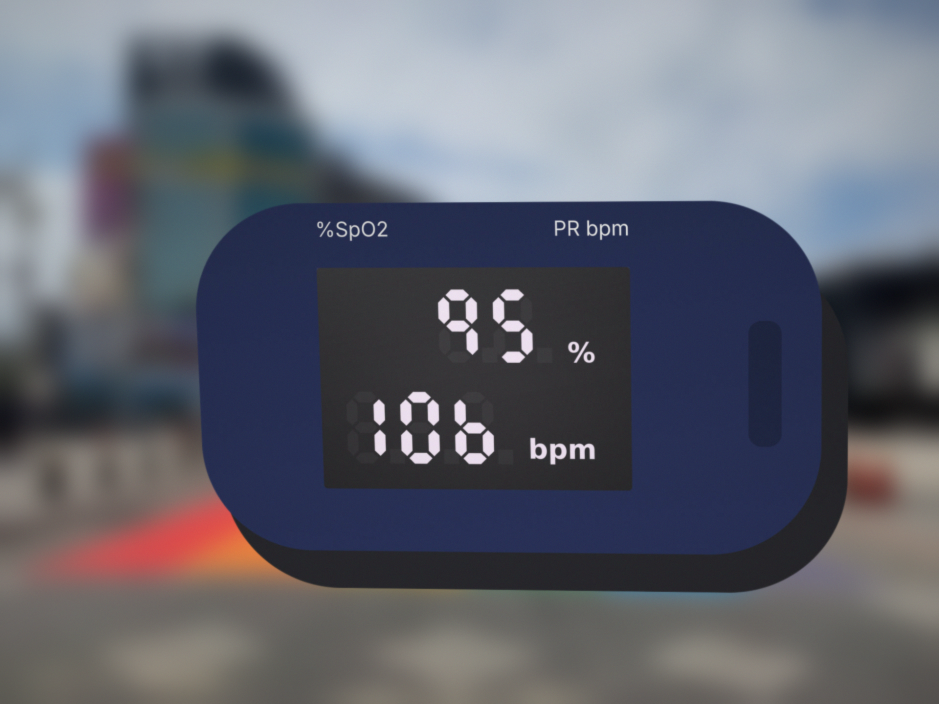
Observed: 95 %
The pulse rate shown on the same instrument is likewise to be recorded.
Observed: 106 bpm
